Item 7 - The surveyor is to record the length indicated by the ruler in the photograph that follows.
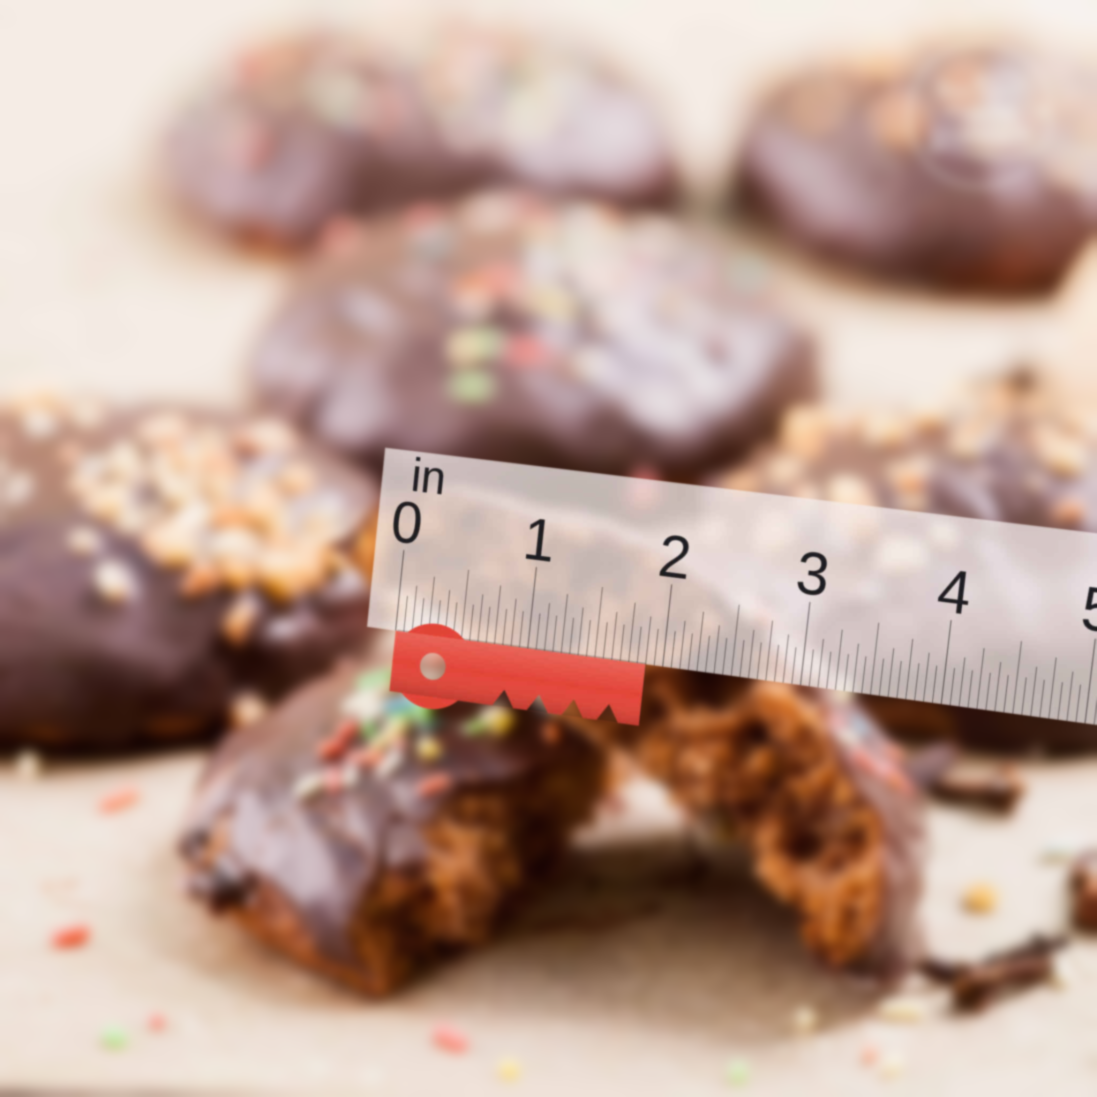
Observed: 1.875 in
